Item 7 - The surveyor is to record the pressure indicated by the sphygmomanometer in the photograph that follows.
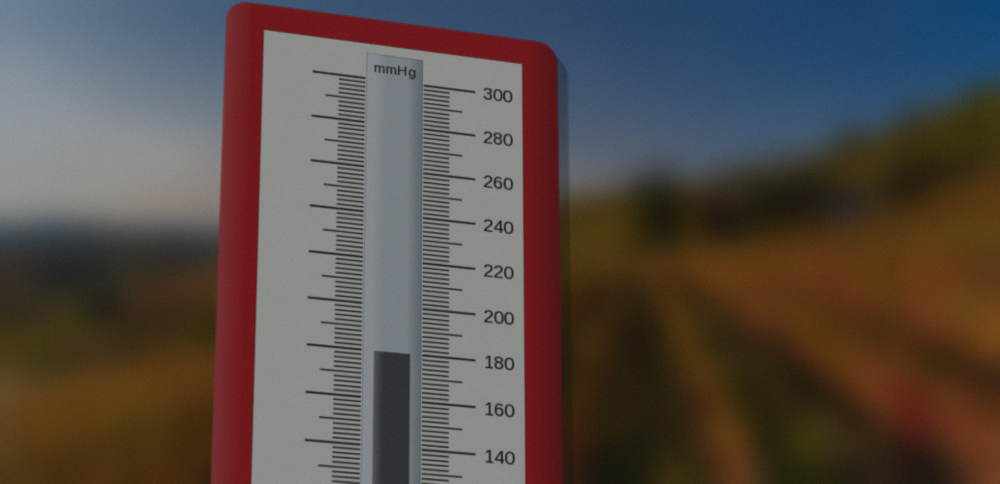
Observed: 180 mmHg
